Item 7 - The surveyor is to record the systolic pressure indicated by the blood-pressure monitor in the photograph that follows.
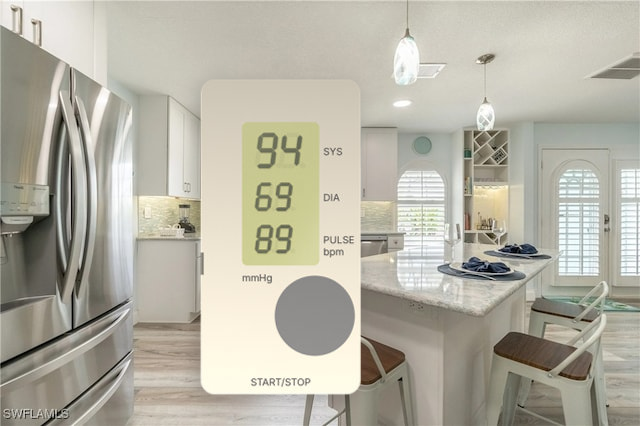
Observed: 94 mmHg
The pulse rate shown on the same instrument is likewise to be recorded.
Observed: 89 bpm
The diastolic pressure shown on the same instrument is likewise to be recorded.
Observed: 69 mmHg
